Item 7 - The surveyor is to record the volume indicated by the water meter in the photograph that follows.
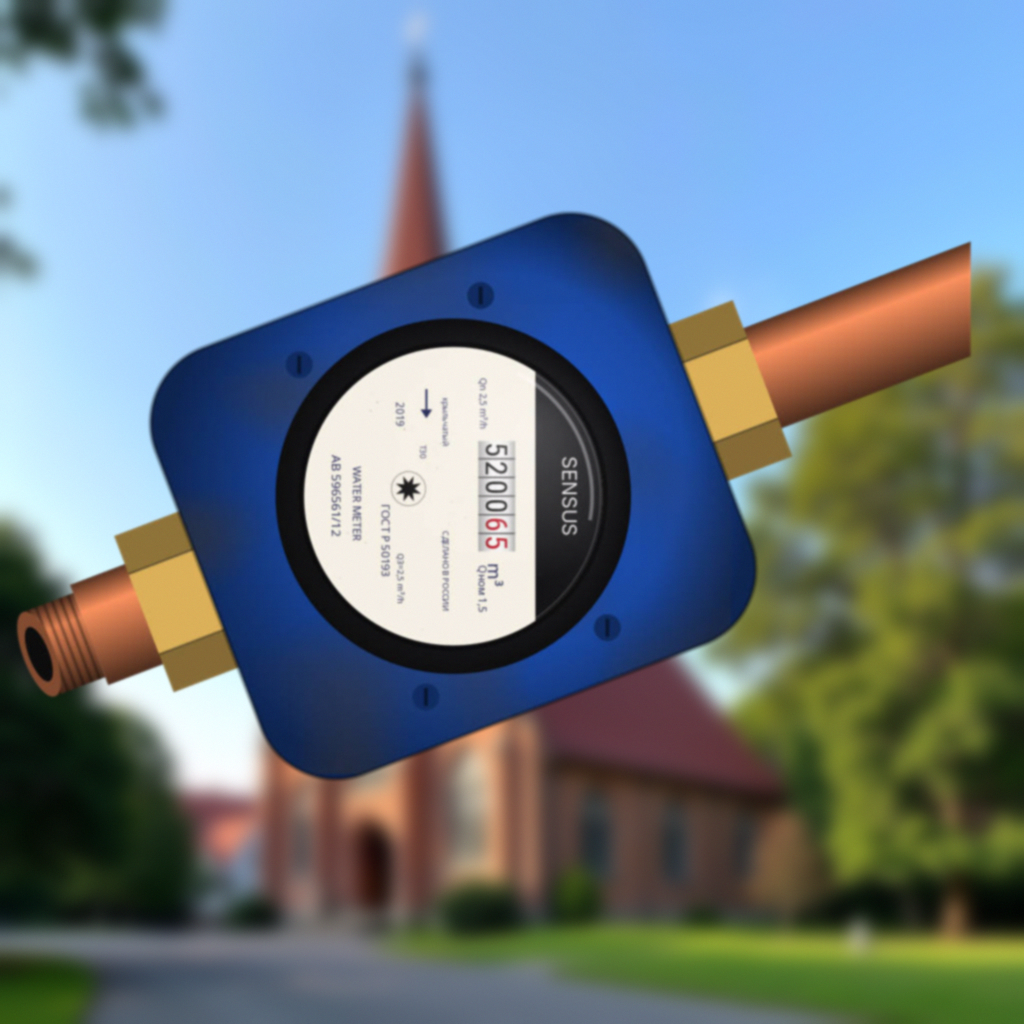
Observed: 5200.65 m³
